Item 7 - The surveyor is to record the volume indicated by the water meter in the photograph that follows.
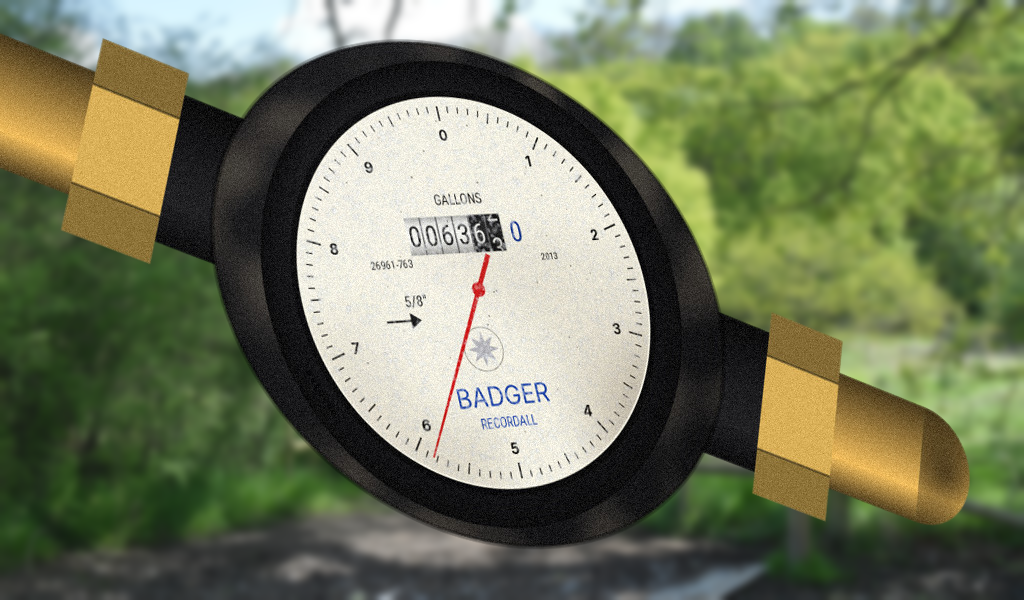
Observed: 63625.8 gal
